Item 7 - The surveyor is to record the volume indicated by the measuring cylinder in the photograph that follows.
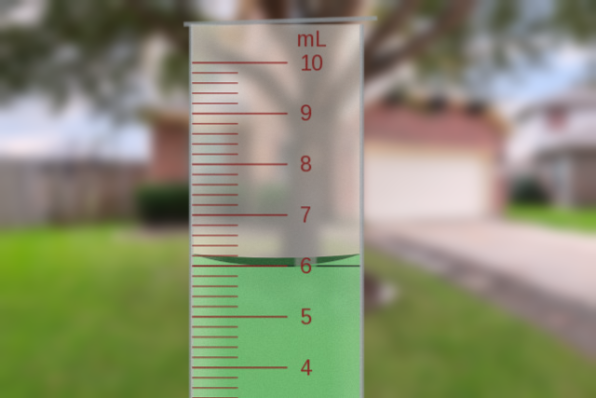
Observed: 6 mL
